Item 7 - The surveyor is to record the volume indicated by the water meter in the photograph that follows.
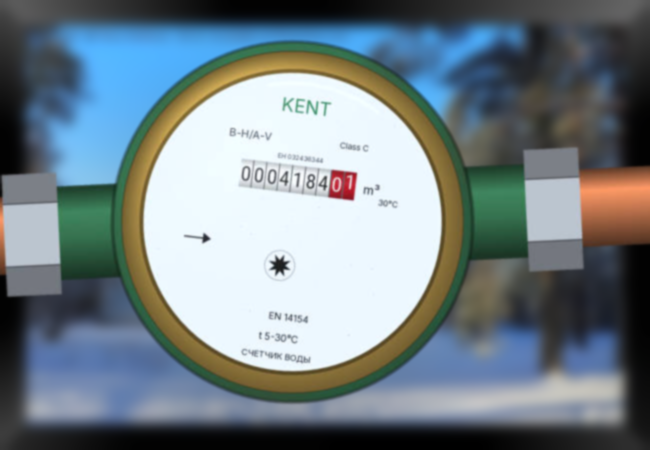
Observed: 4184.01 m³
